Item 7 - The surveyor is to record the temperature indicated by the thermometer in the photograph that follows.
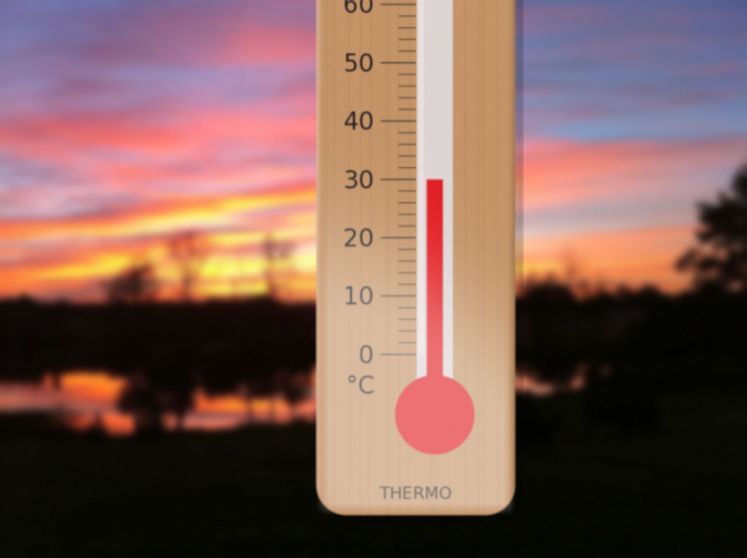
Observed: 30 °C
